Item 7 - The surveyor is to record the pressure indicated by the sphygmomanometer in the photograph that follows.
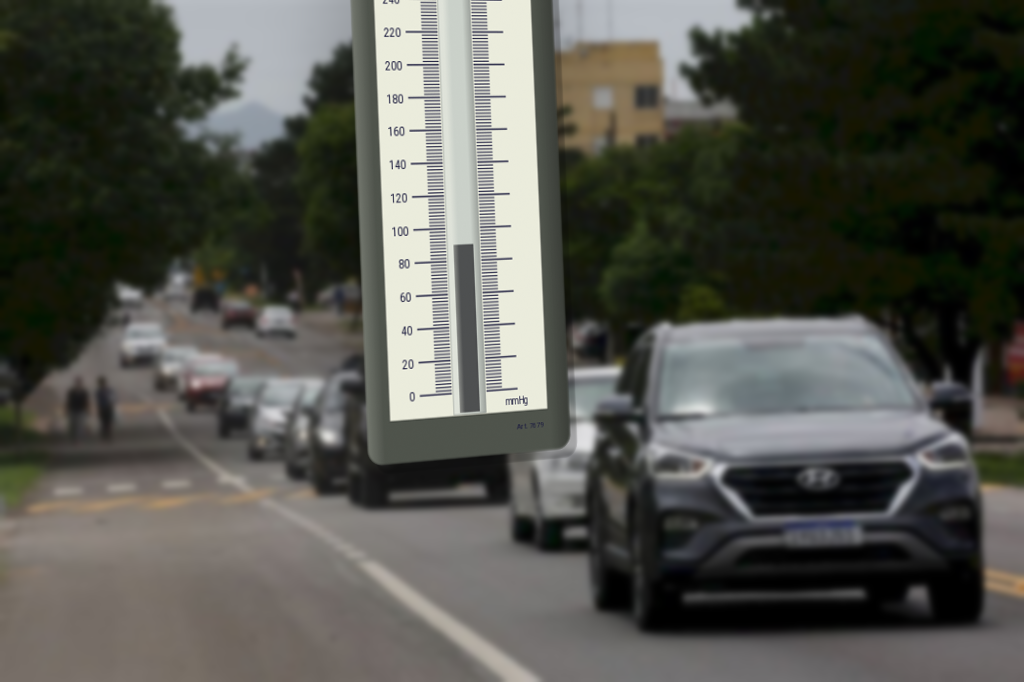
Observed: 90 mmHg
